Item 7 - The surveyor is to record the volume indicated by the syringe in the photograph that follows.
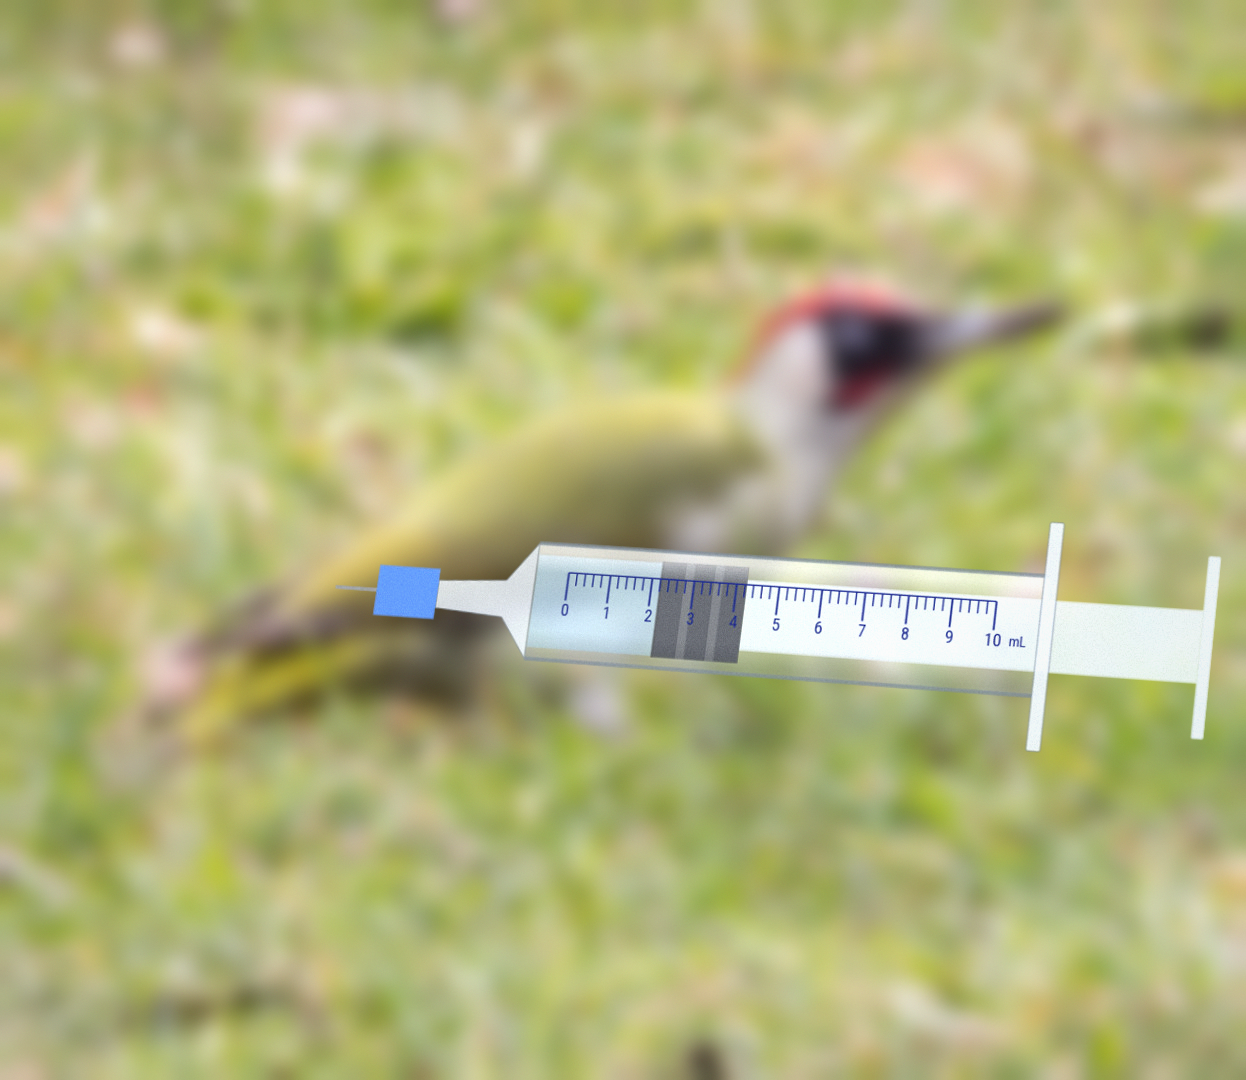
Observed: 2.2 mL
